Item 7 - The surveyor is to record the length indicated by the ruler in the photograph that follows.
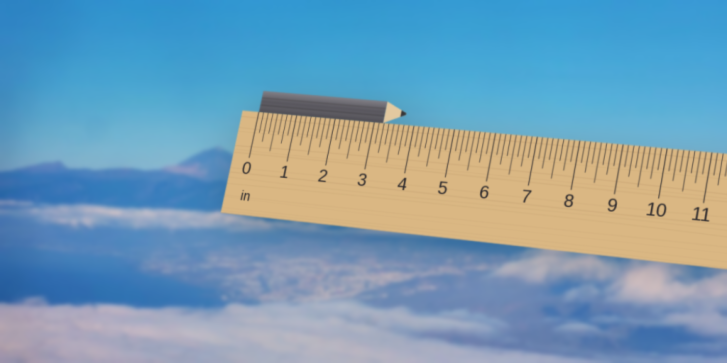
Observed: 3.75 in
